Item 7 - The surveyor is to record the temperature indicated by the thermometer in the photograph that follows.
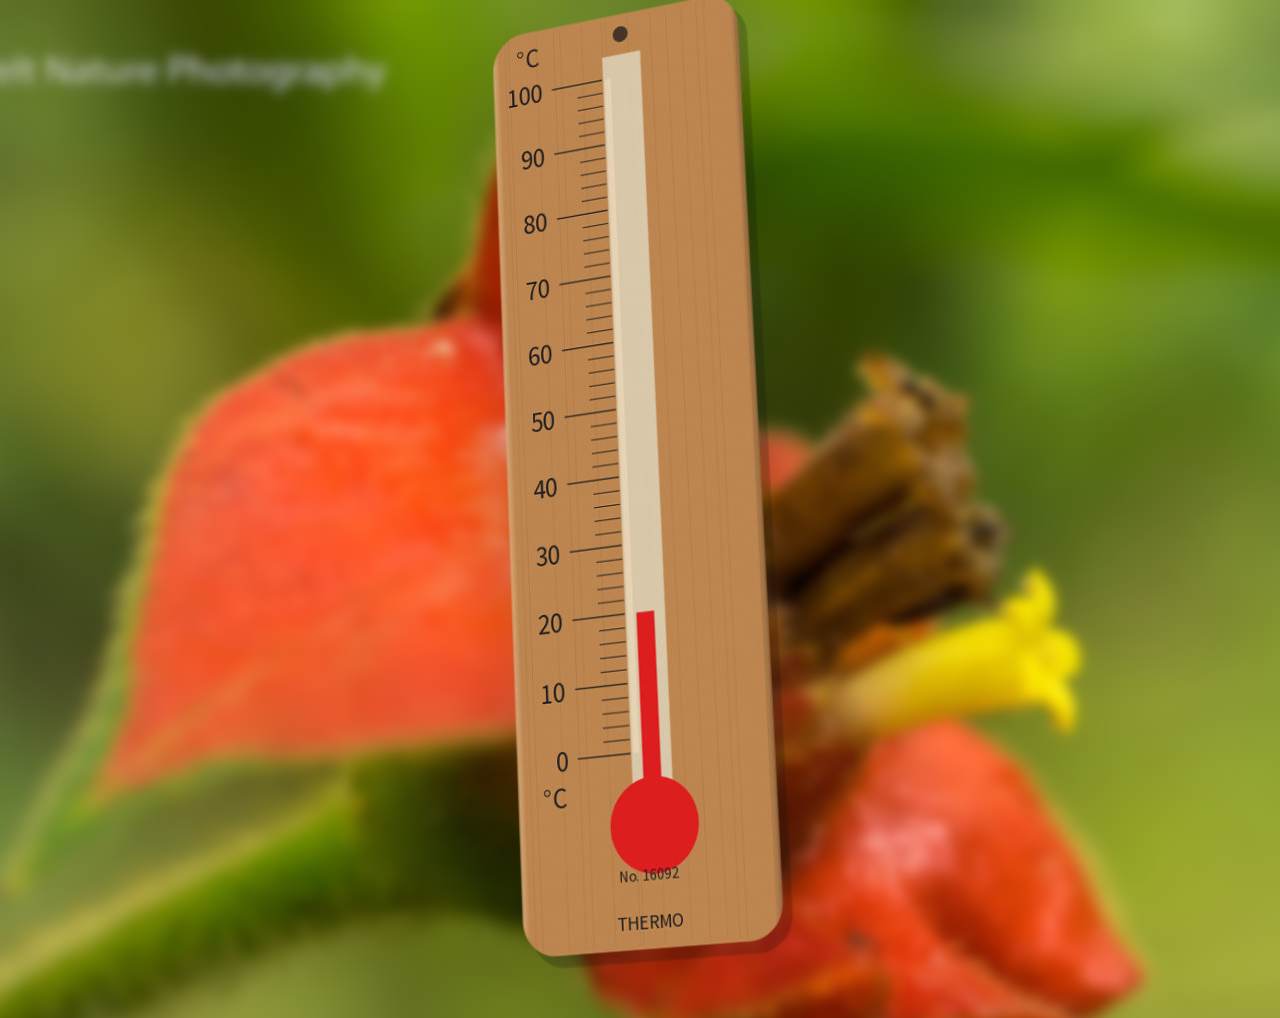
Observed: 20 °C
